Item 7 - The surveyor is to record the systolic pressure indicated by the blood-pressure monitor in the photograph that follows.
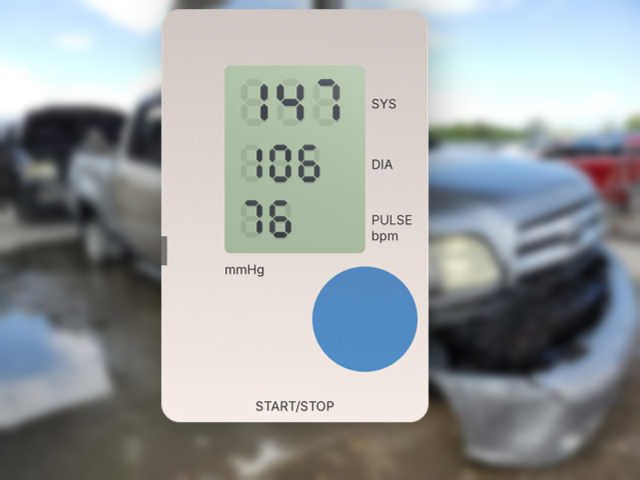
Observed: 147 mmHg
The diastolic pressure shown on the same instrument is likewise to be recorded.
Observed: 106 mmHg
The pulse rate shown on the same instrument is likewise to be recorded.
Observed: 76 bpm
